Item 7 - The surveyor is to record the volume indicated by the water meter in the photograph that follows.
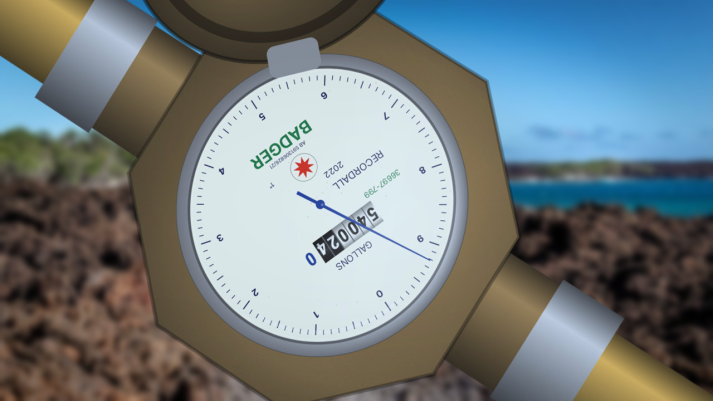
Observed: 5400239.2 gal
